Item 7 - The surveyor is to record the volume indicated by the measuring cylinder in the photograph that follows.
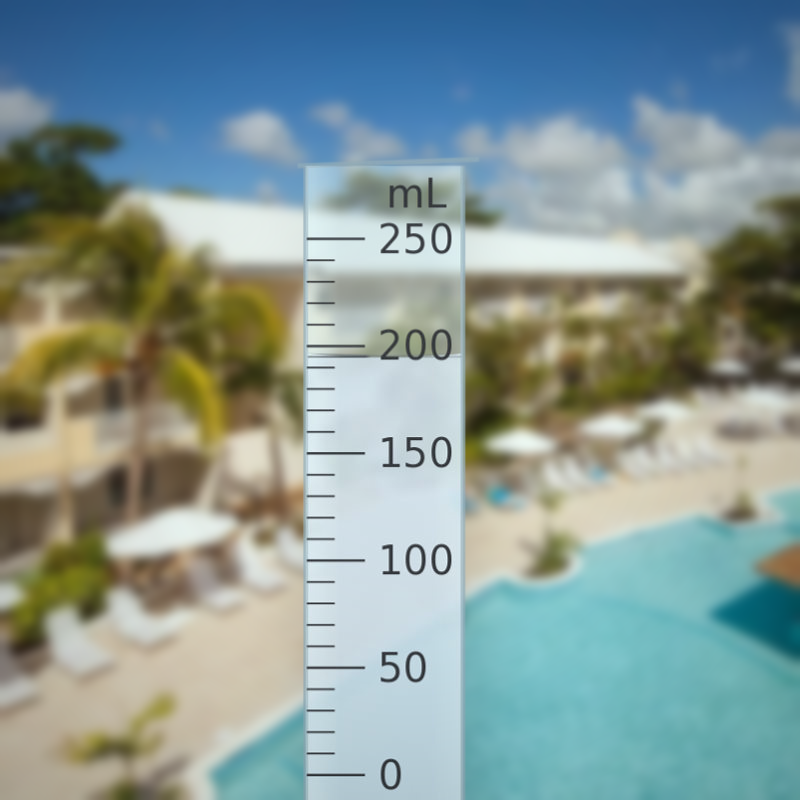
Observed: 195 mL
